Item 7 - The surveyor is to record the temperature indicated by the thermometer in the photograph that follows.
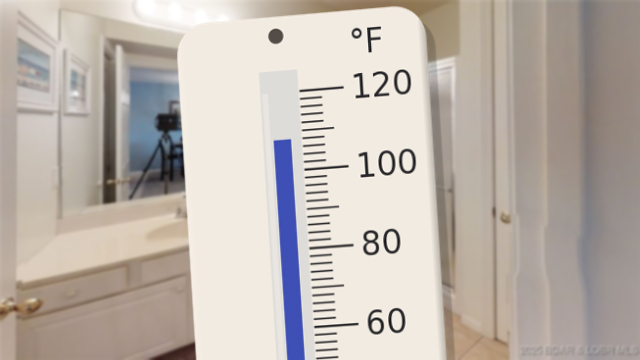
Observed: 108 °F
